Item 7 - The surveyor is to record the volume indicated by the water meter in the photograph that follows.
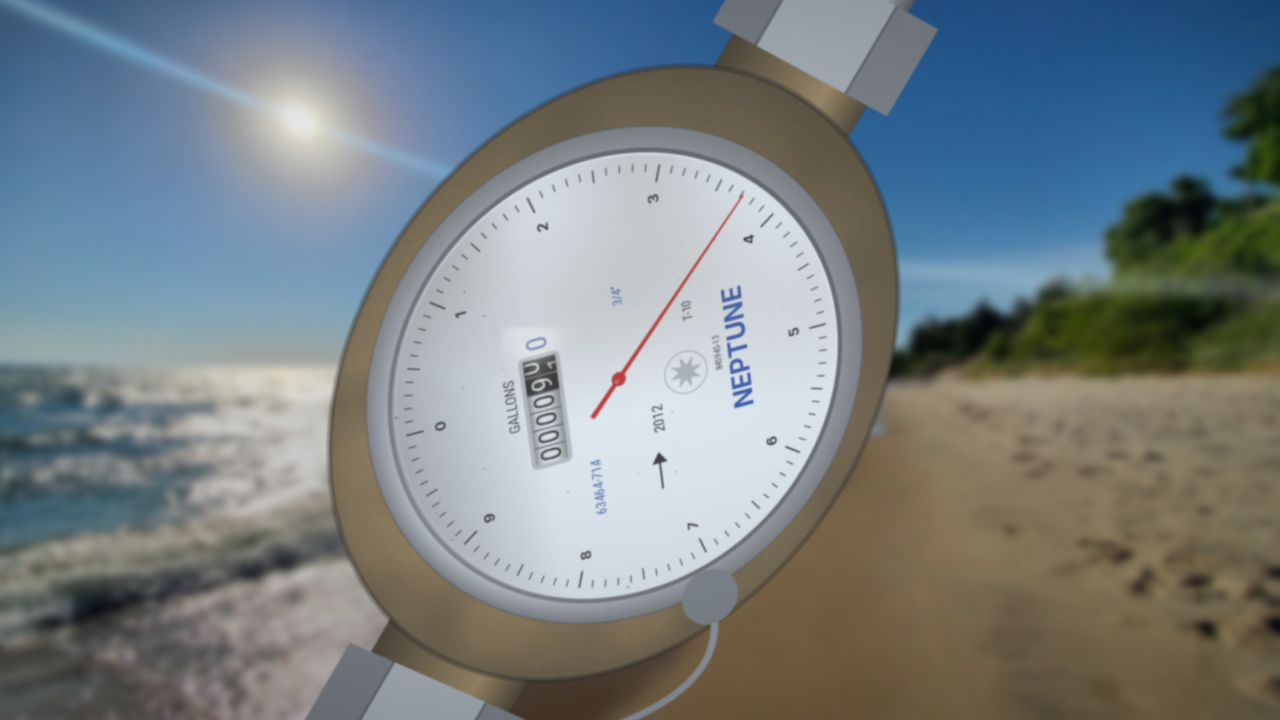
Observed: 903.7 gal
